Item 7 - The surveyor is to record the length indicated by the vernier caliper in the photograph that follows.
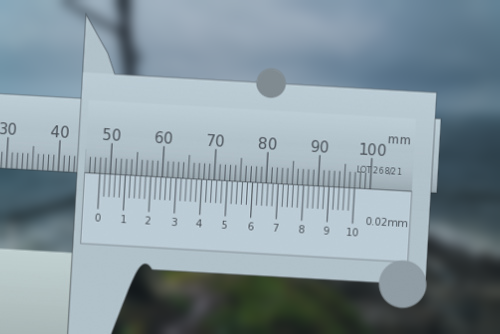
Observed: 48.0 mm
